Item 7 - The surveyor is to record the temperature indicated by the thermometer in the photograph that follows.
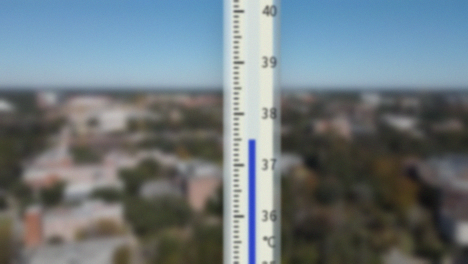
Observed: 37.5 °C
